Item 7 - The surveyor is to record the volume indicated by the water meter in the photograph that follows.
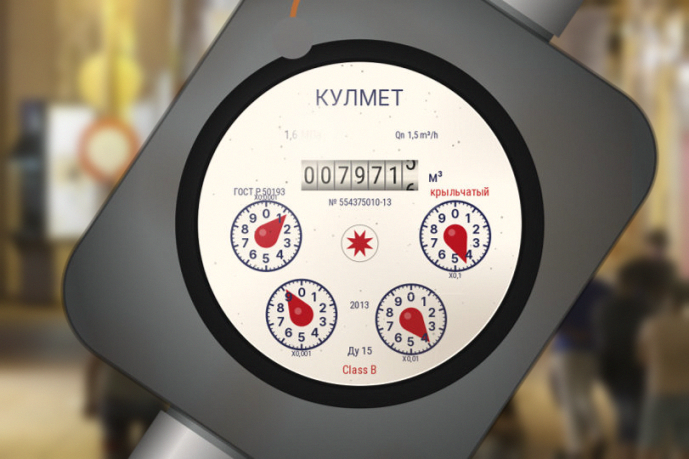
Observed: 79715.4391 m³
